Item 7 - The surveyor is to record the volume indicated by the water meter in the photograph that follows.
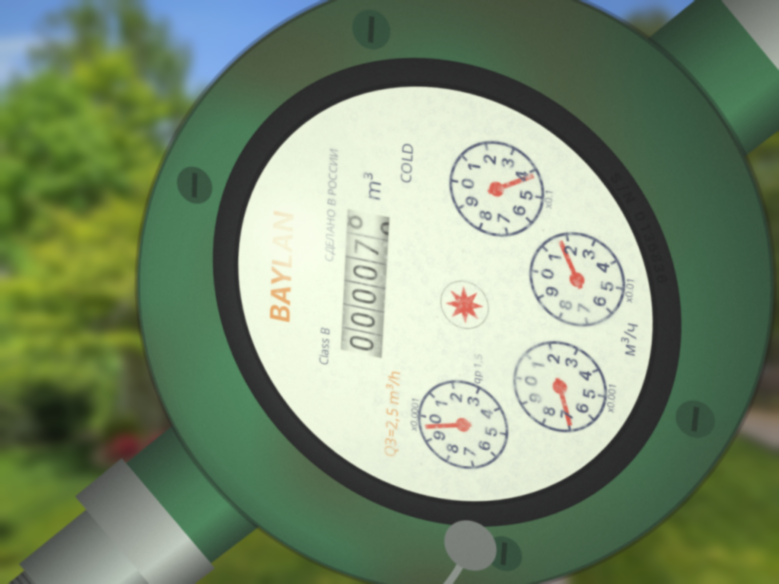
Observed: 78.4169 m³
